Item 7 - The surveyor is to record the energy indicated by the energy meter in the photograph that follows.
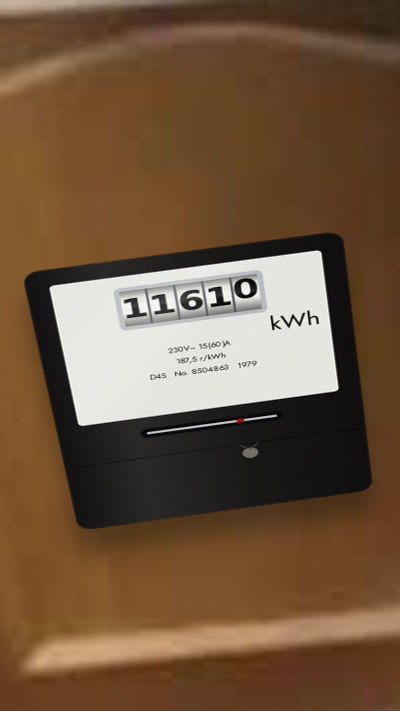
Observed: 11610 kWh
